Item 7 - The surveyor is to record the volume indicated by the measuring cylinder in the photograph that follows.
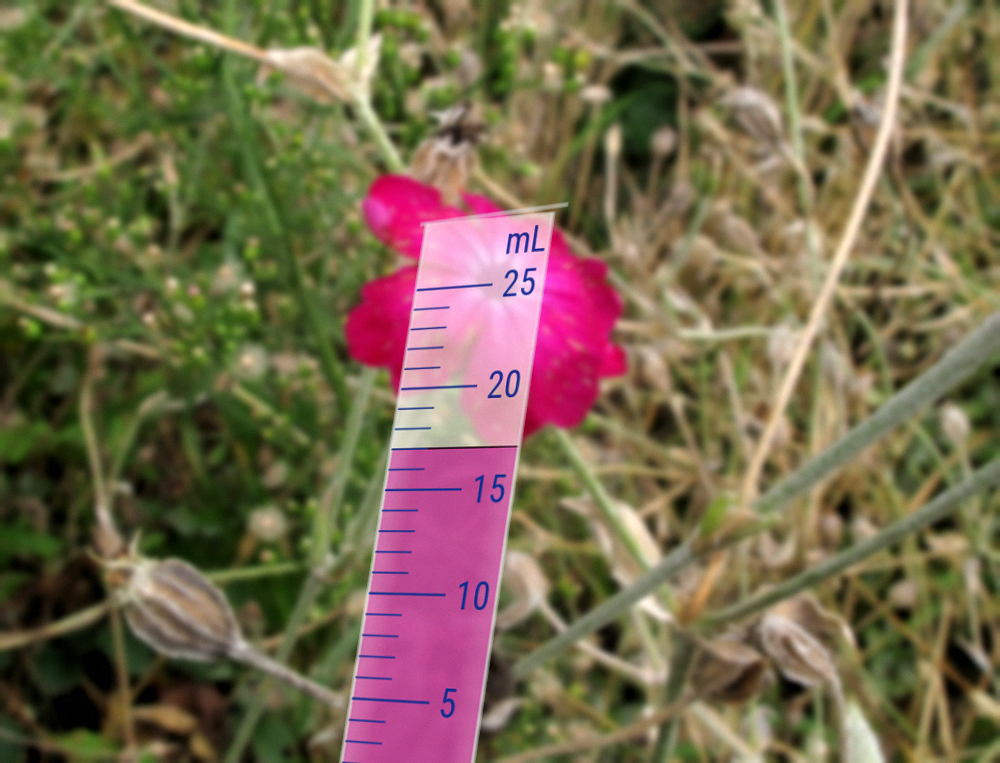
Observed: 17 mL
